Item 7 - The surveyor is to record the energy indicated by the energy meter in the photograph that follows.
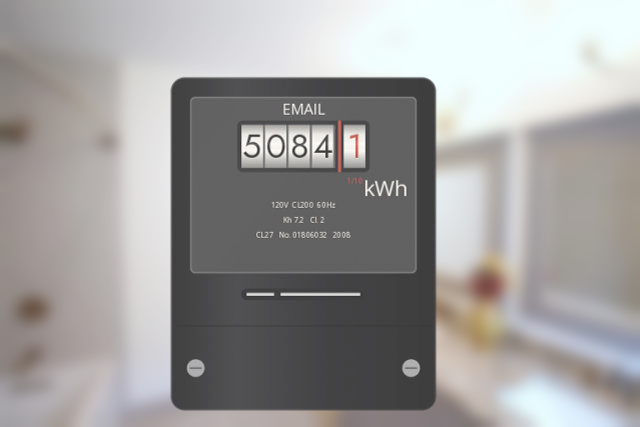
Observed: 5084.1 kWh
